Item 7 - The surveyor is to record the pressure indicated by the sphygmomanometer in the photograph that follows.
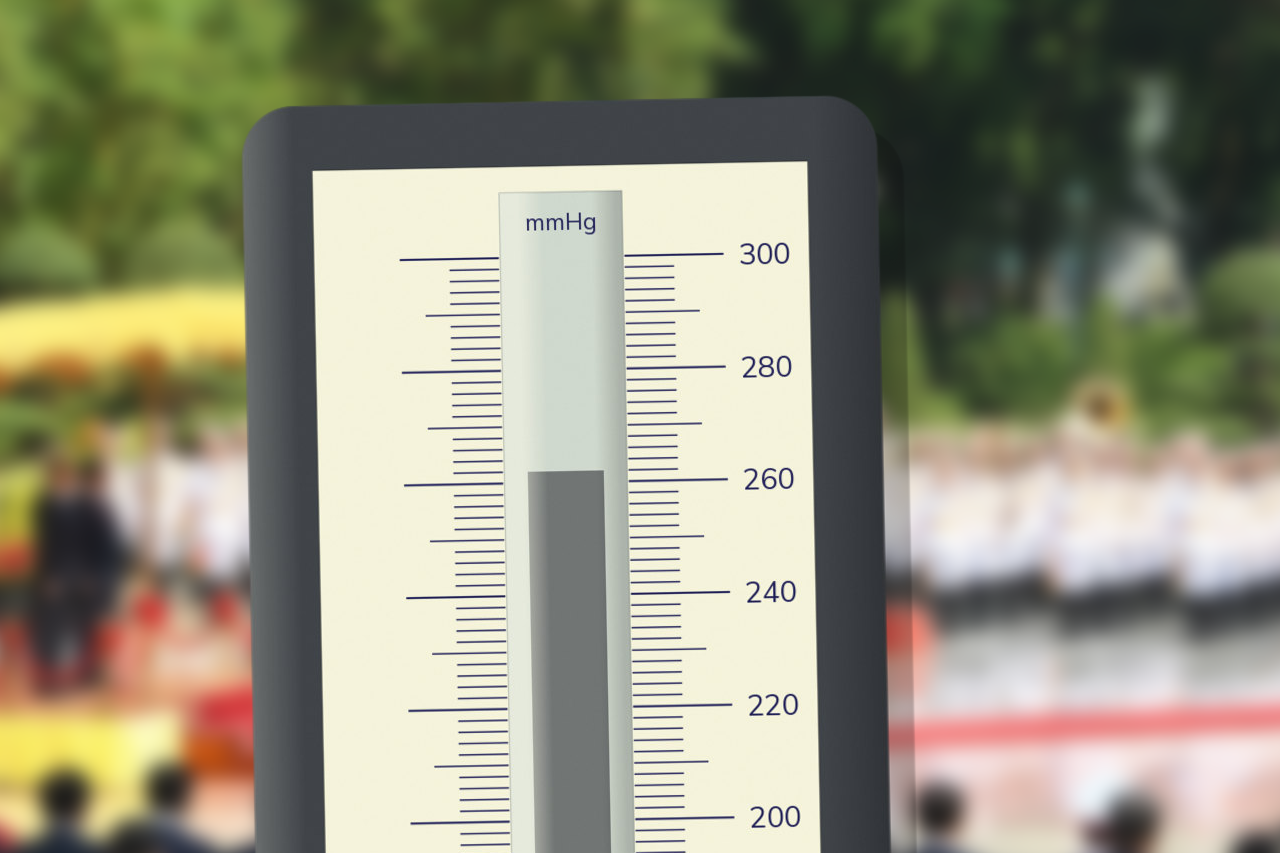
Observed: 262 mmHg
